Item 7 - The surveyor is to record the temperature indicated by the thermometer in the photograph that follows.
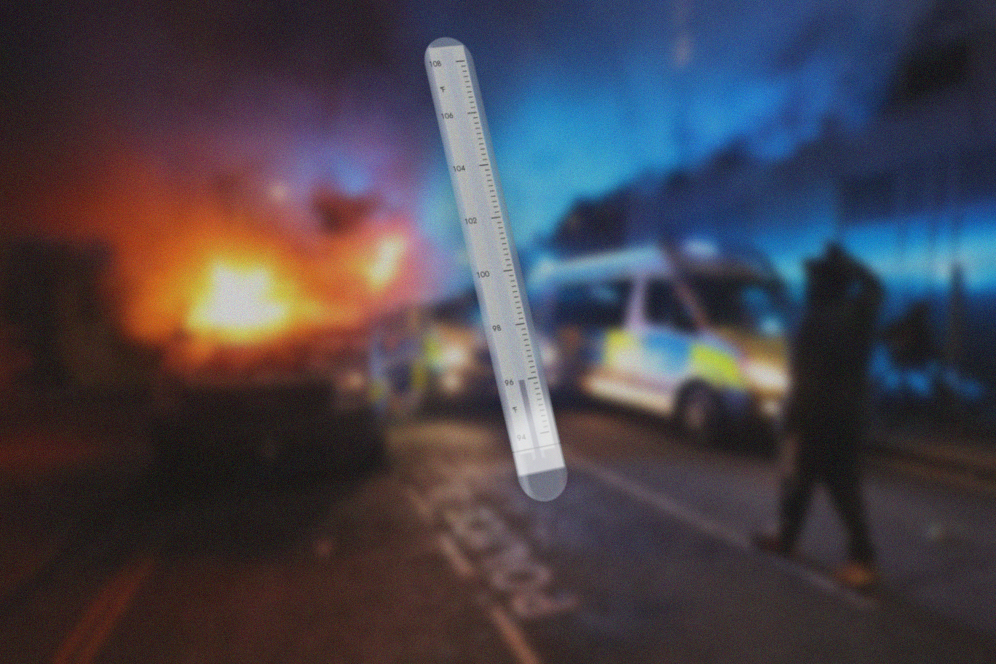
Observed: 96 °F
